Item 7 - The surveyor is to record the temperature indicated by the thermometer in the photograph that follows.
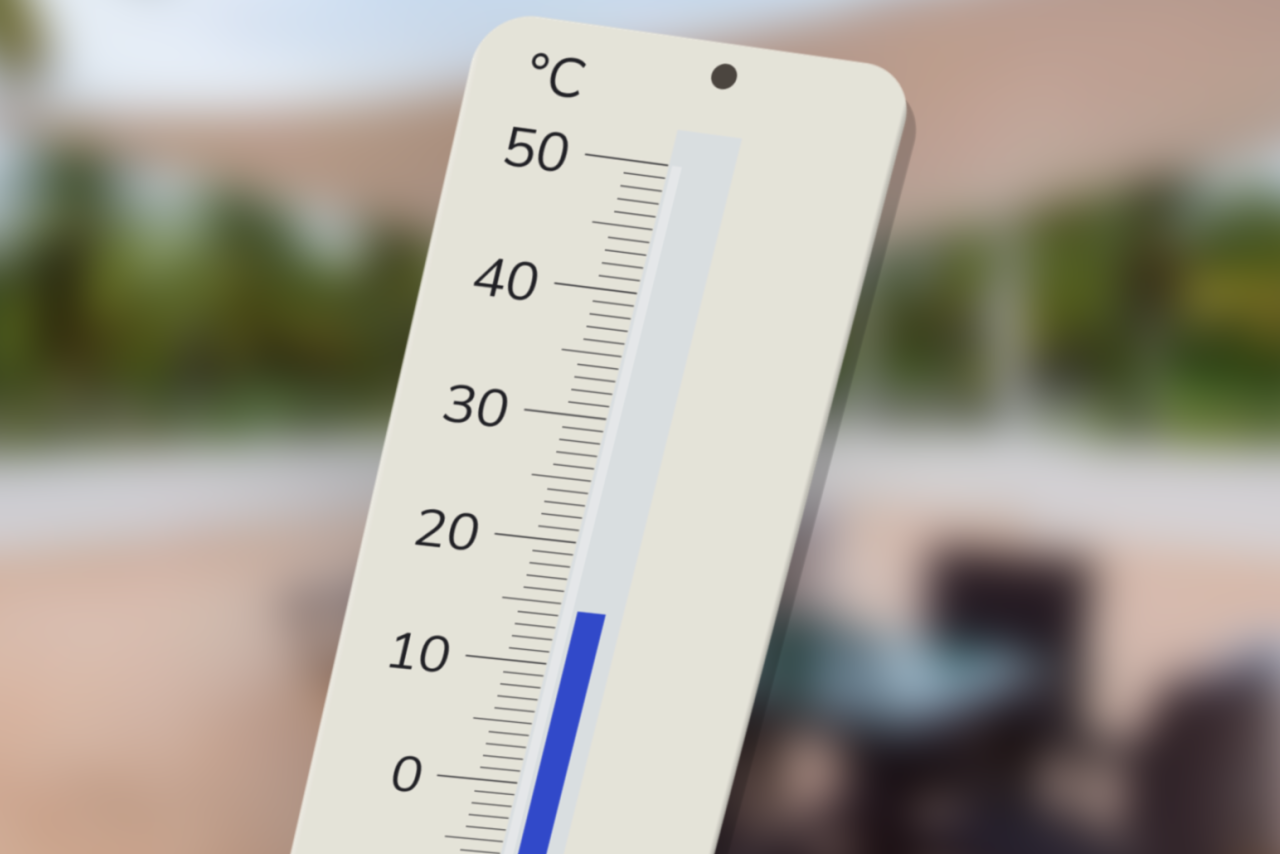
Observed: 14.5 °C
